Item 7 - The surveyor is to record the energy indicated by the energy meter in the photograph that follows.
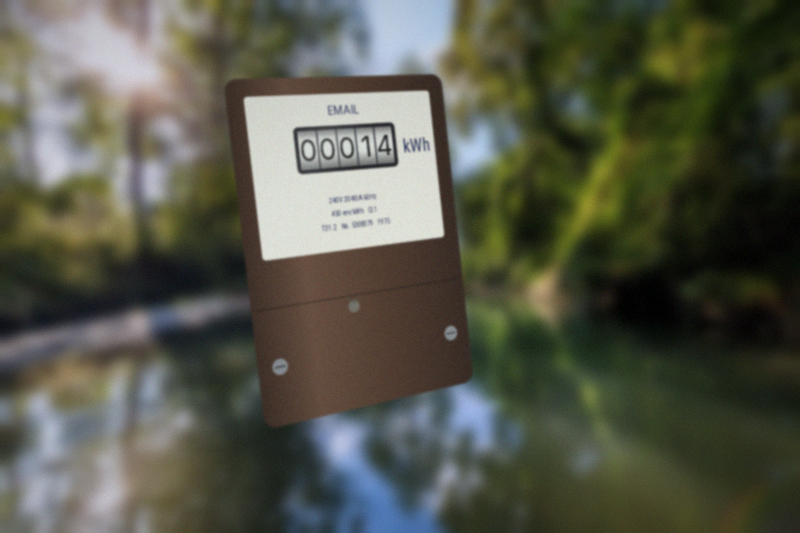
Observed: 14 kWh
